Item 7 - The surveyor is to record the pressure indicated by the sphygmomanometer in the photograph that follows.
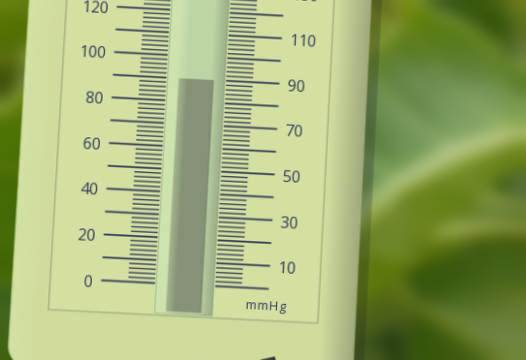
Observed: 90 mmHg
